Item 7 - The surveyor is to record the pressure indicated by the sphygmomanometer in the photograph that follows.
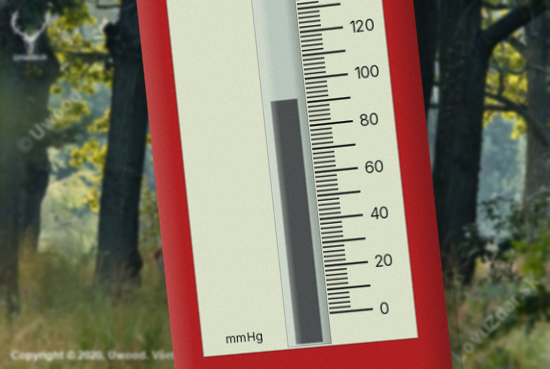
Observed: 92 mmHg
